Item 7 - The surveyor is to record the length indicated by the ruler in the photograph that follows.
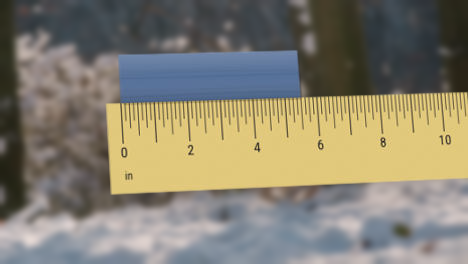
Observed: 5.5 in
